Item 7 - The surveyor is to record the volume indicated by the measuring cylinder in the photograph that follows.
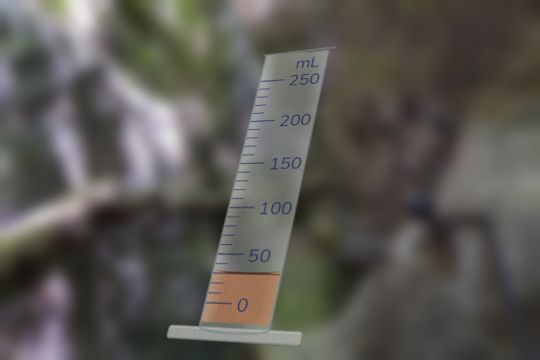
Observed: 30 mL
